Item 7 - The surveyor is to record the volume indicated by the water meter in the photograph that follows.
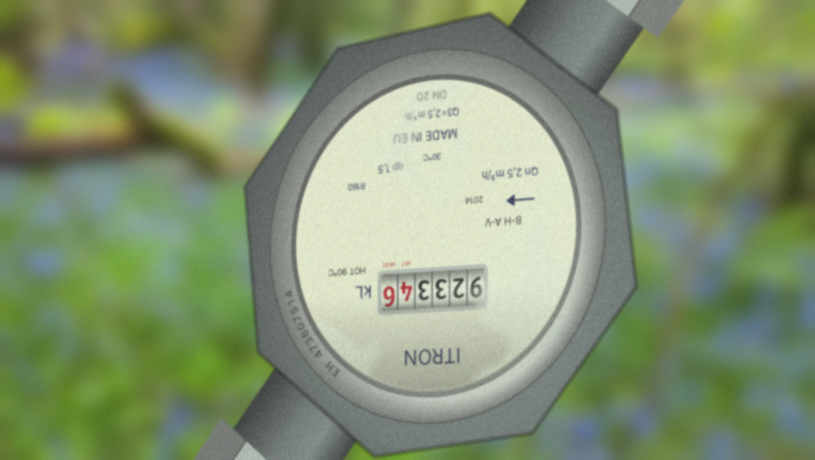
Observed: 9233.46 kL
